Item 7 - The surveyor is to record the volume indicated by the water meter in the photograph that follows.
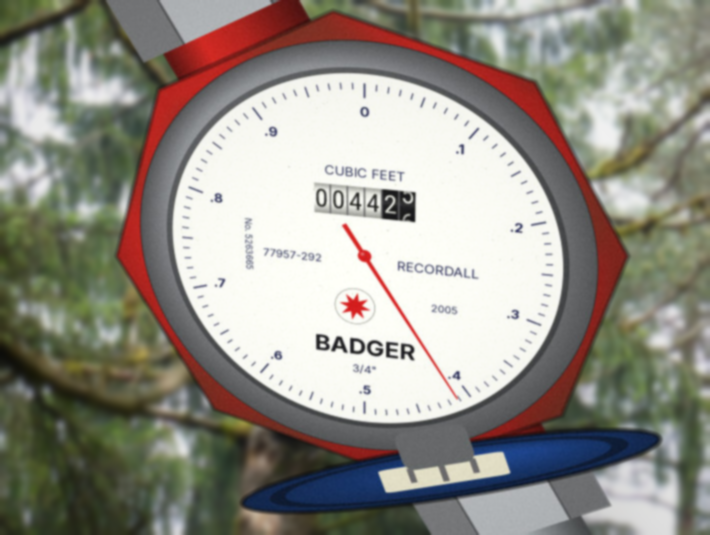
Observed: 4425.41 ft³
